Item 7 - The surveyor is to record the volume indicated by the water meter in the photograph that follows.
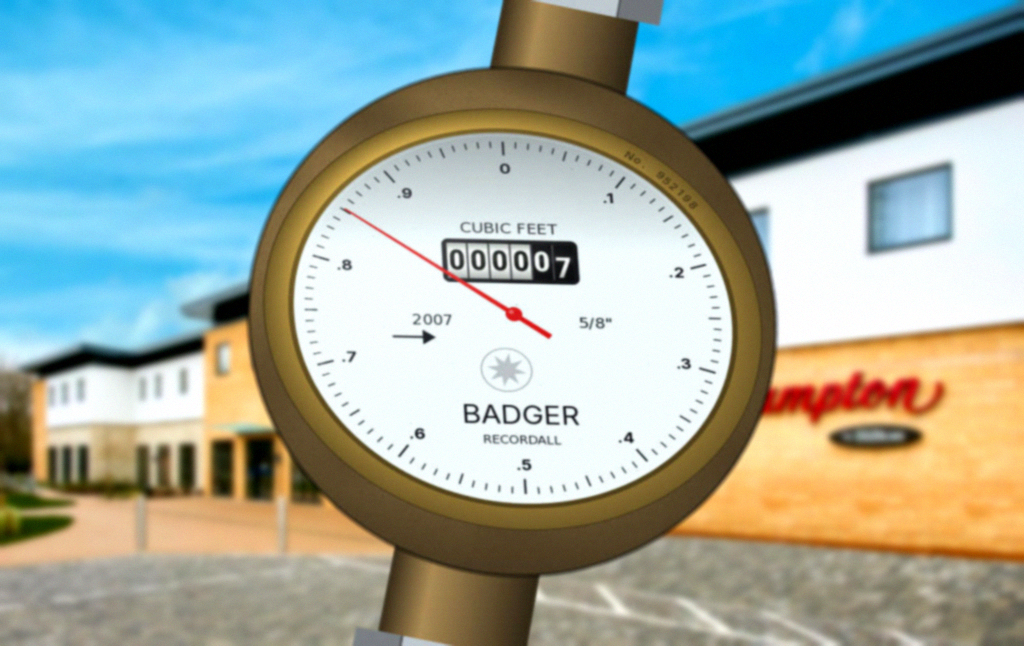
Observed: 6.85 ft³
